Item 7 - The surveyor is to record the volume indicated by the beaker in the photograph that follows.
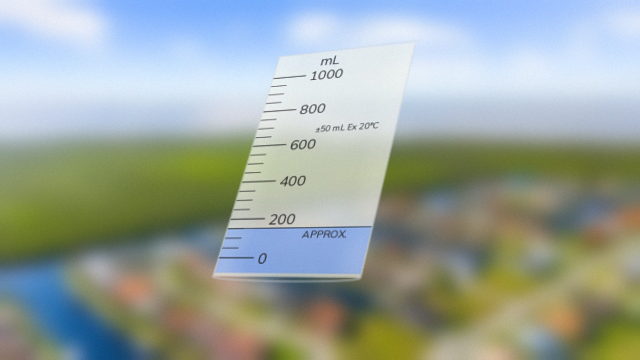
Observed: 150 mL
